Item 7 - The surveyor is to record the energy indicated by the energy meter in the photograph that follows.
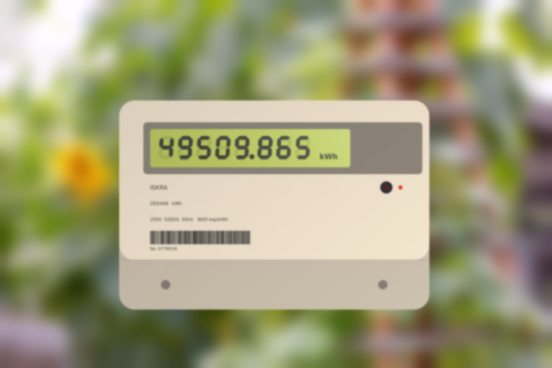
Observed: 49509.865 kWh
